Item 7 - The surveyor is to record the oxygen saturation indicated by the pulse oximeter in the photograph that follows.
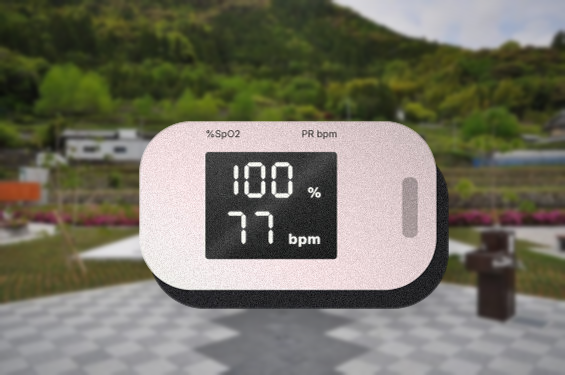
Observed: 100 %
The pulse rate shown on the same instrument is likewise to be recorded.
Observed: 77 bpm
